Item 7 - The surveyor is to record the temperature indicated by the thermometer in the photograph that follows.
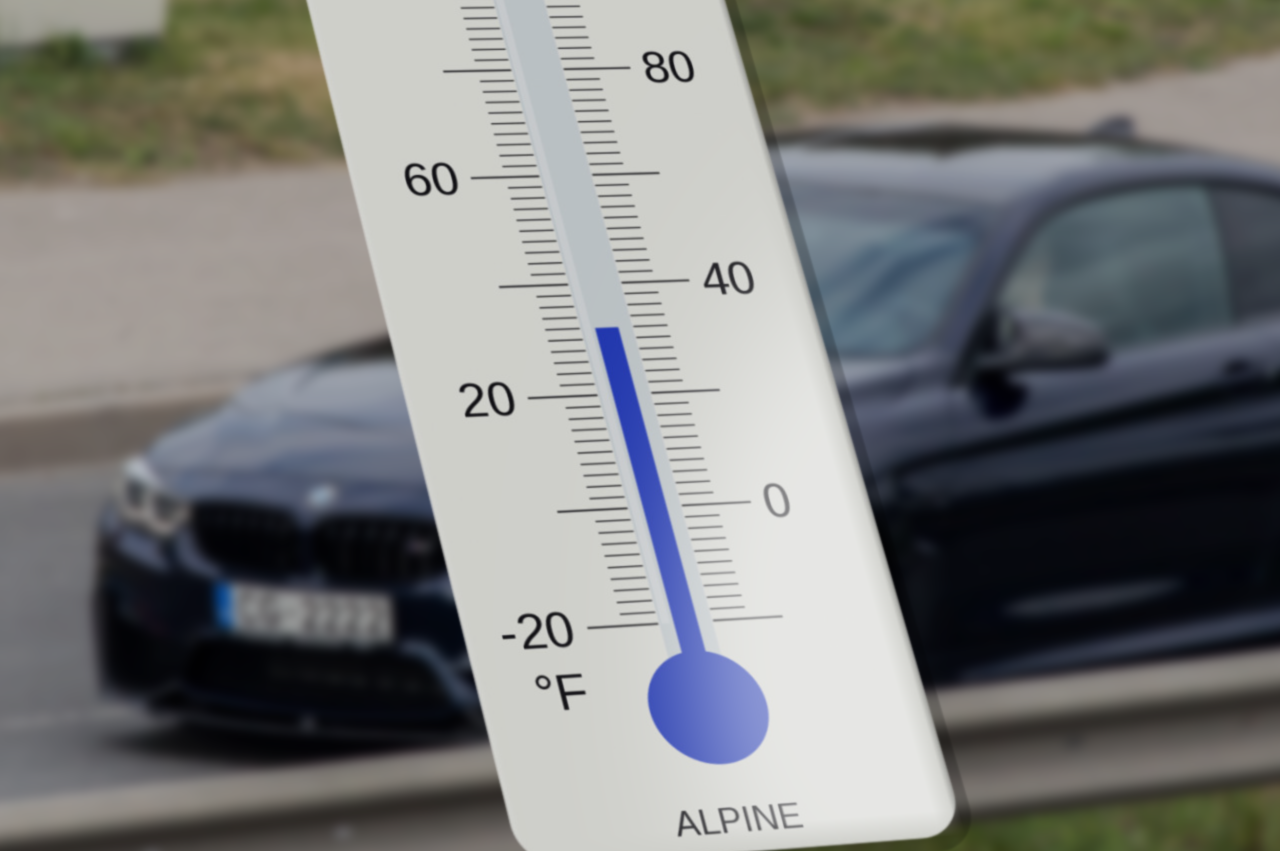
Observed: 32 °F
